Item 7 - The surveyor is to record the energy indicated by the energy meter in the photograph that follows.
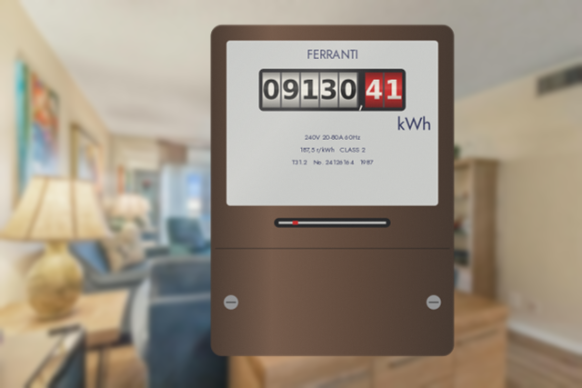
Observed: 9130.41 kWh
